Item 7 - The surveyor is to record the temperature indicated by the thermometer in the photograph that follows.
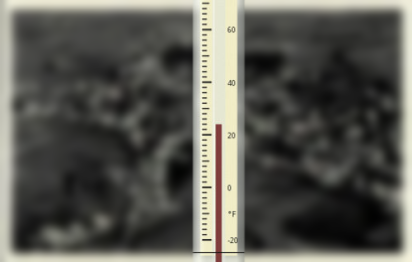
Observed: 24 °F
